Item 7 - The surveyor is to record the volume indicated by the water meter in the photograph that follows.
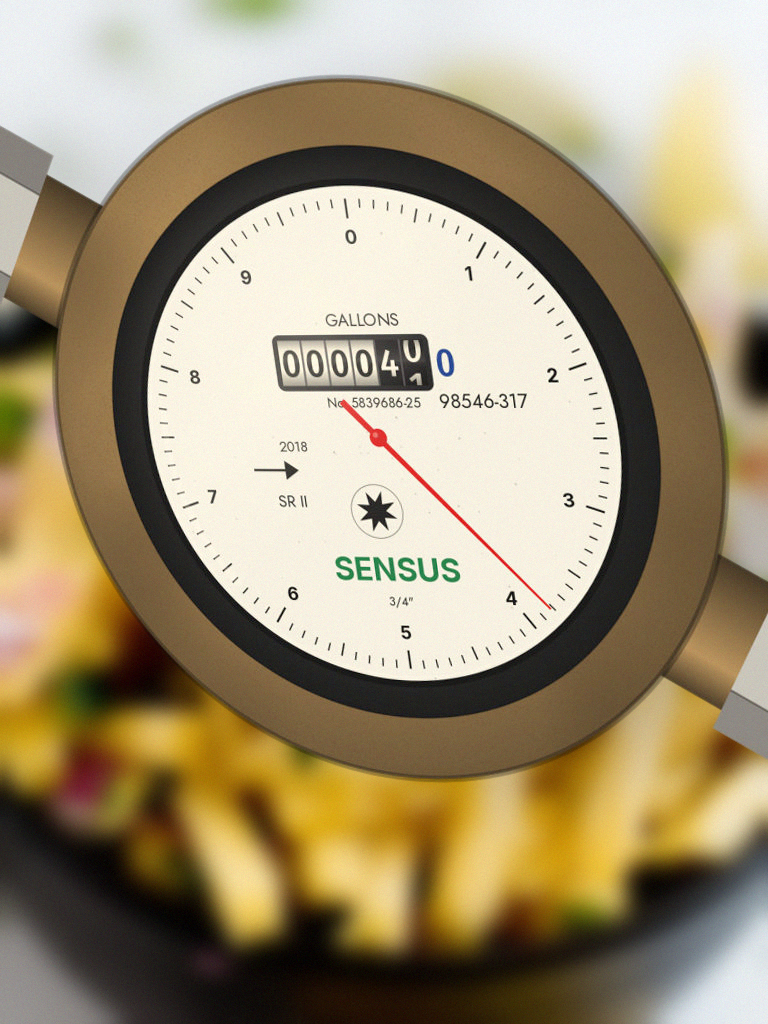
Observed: 403.8 gal
